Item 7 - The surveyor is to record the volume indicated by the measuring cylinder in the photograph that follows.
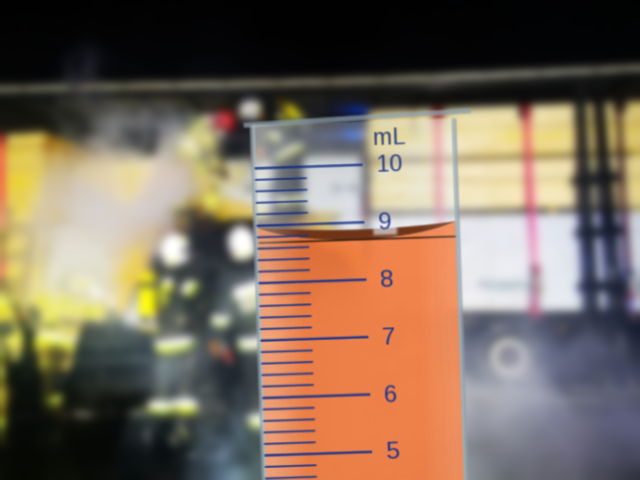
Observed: 8.7 mL
